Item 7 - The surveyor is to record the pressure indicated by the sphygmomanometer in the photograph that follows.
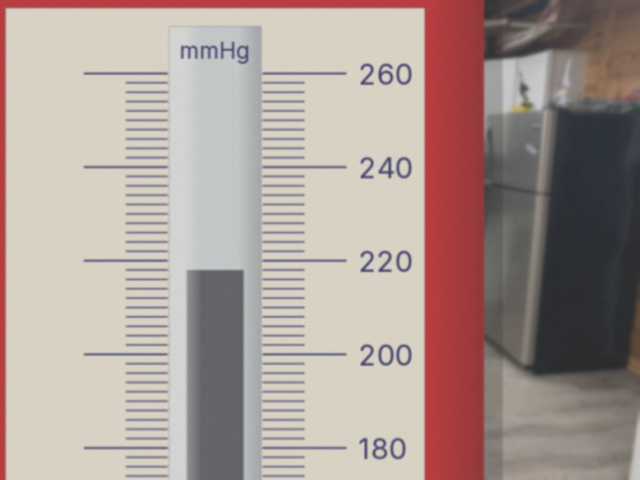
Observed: 218 mmHg
